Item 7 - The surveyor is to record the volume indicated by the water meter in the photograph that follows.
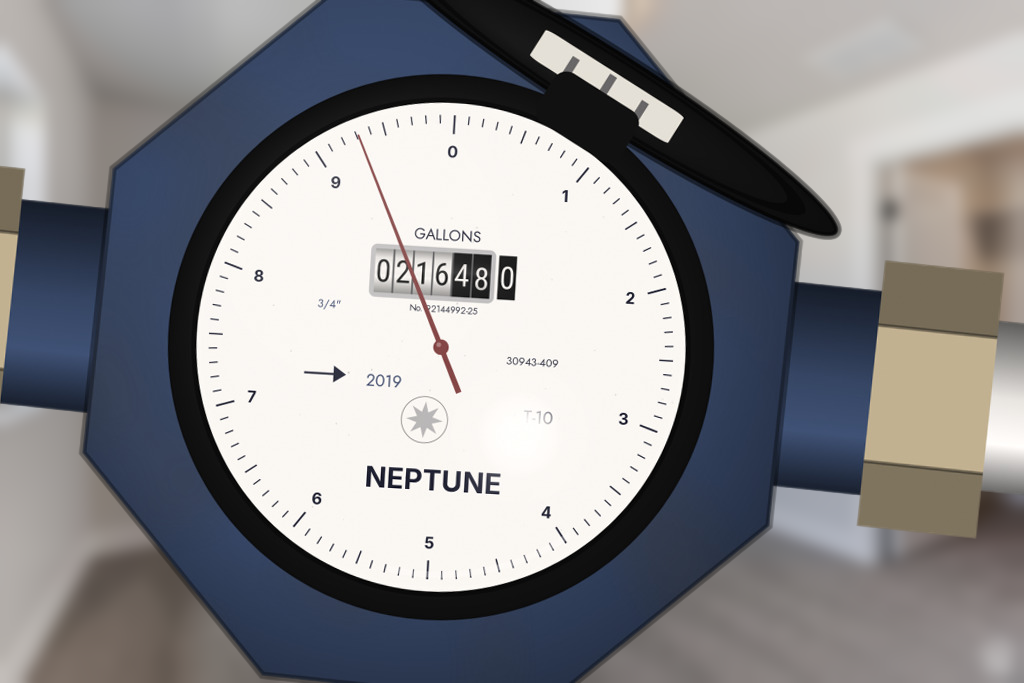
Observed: 216479.3 gal
